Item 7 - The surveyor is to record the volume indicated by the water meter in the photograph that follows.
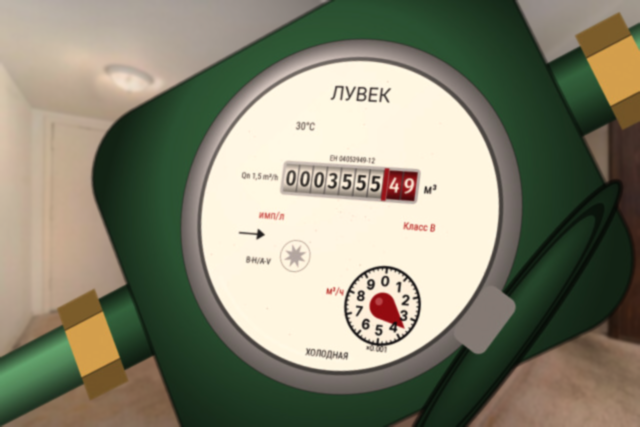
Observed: 3555.493 m³
